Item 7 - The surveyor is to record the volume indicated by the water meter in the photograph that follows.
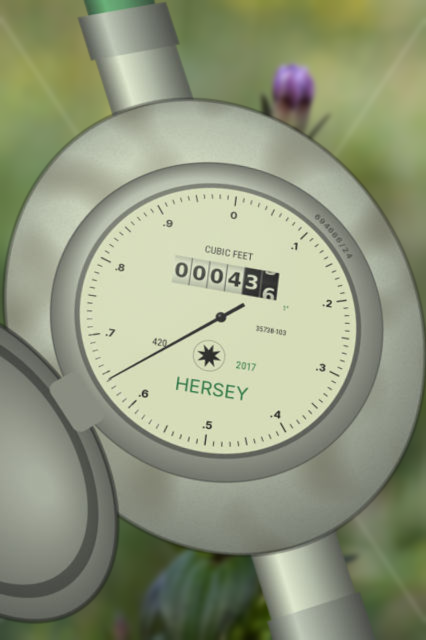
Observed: 435.64 ft³
